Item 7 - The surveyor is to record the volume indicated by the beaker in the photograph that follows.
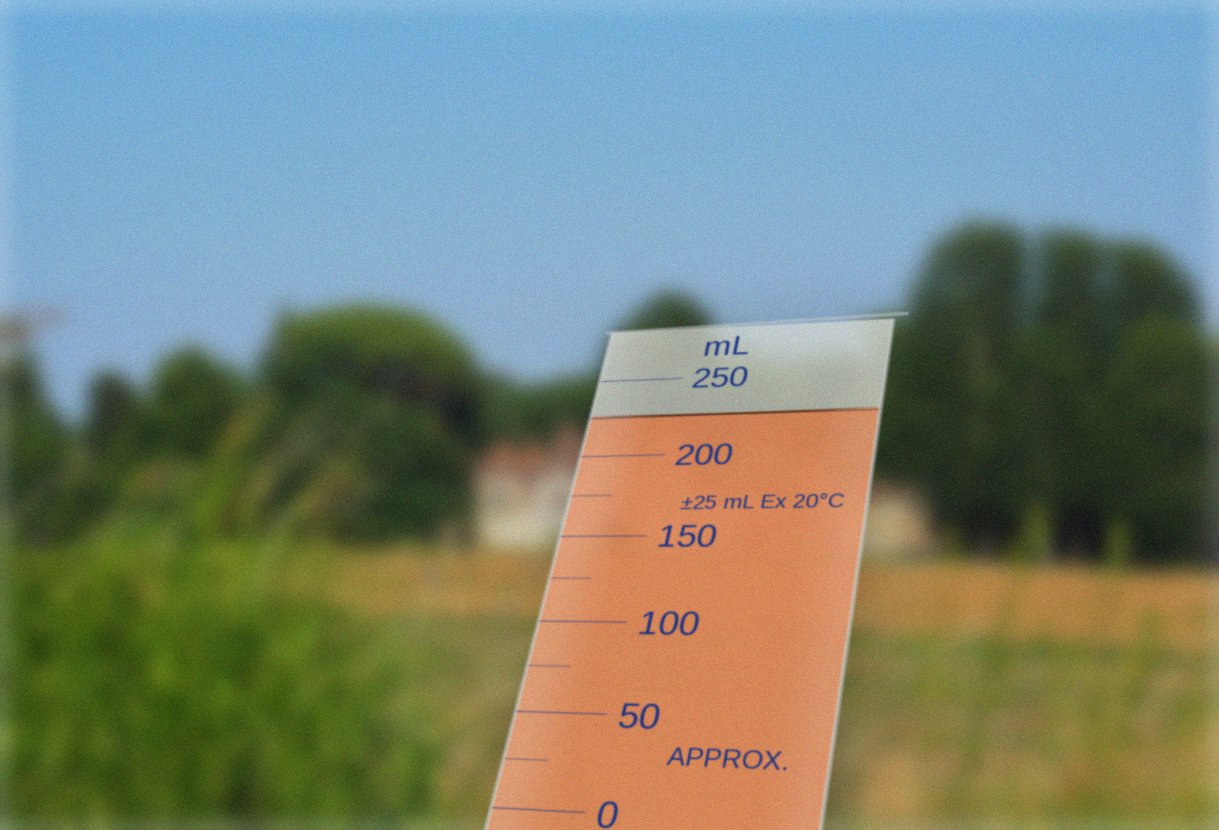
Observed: 225 mL
